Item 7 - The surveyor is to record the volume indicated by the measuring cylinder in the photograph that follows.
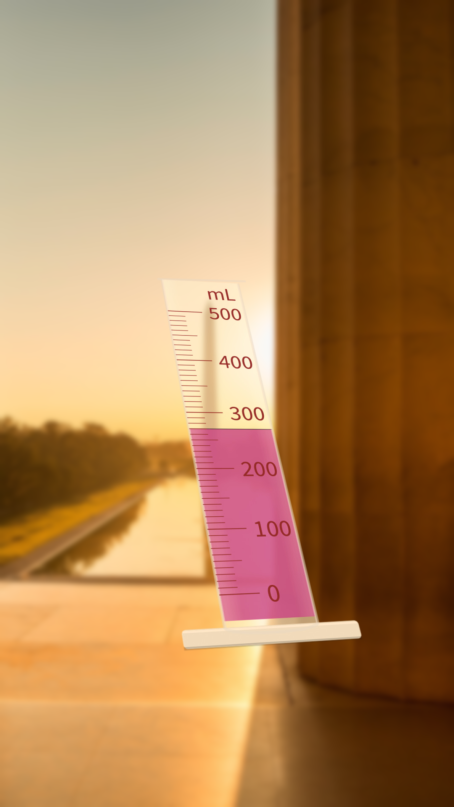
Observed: 270 mL
